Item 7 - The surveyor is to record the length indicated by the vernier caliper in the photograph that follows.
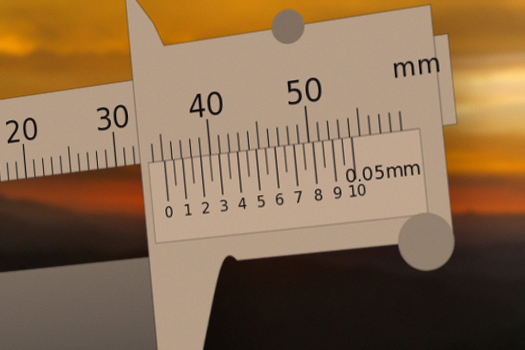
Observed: 35.2 mm
